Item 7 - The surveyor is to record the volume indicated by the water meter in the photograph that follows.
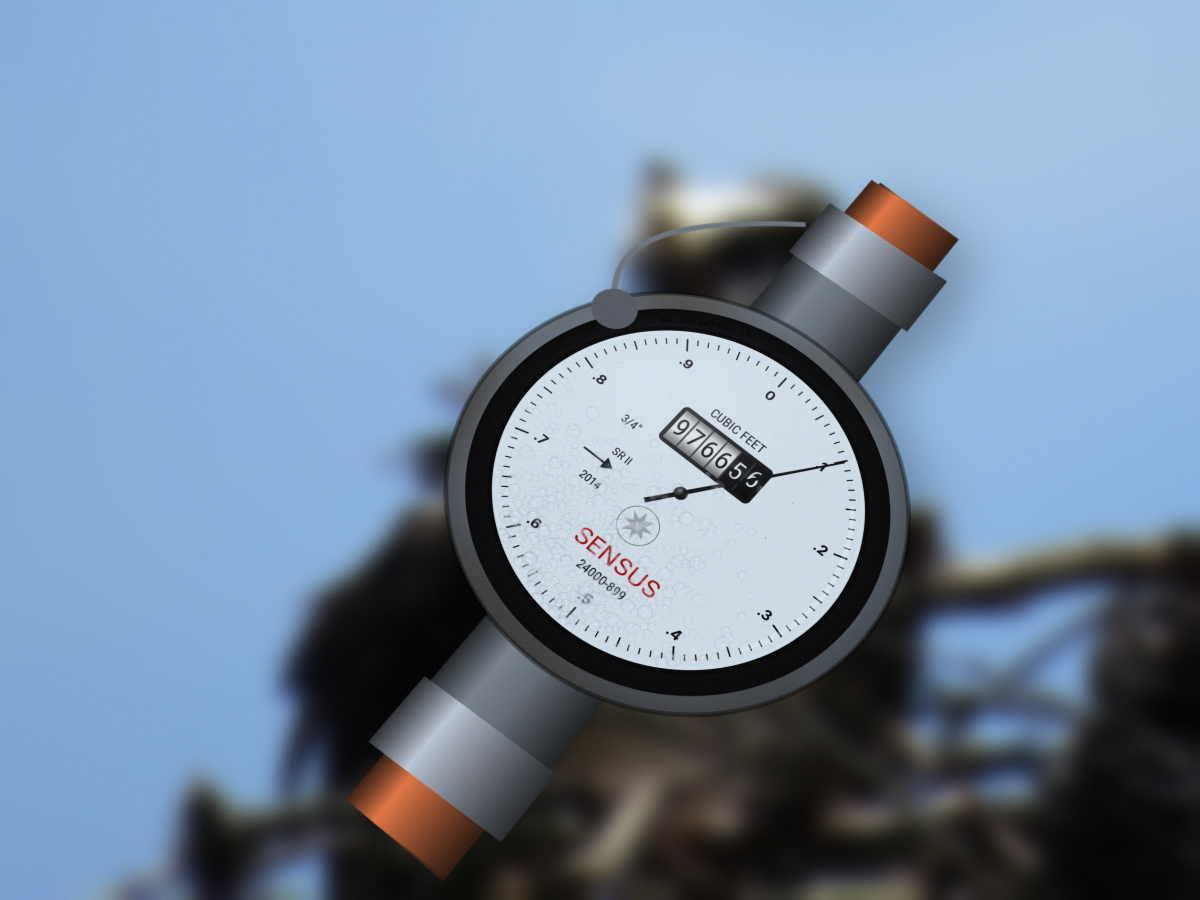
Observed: 976656.10 ft³
